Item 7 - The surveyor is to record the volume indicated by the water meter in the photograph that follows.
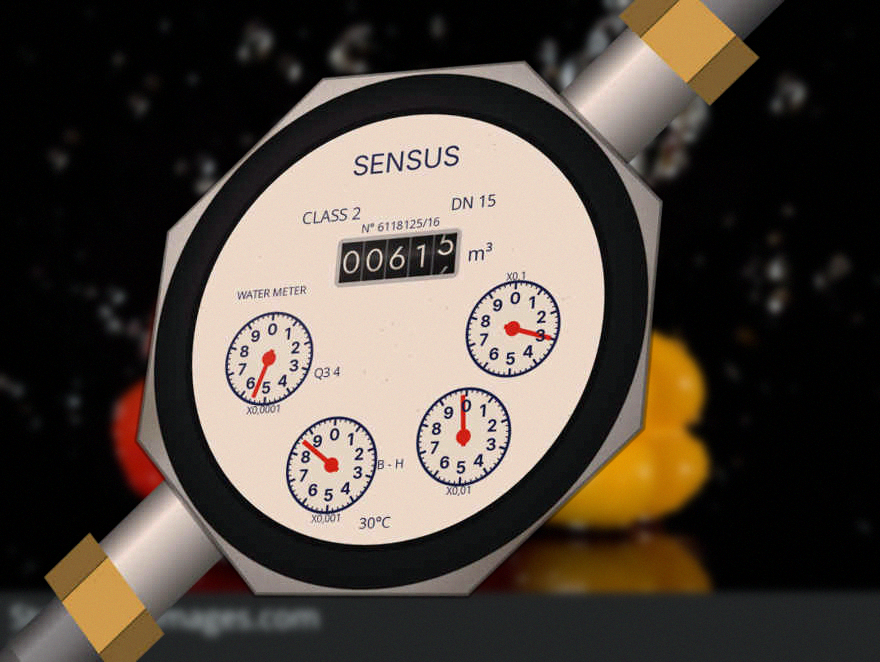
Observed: 615.2985 m³
